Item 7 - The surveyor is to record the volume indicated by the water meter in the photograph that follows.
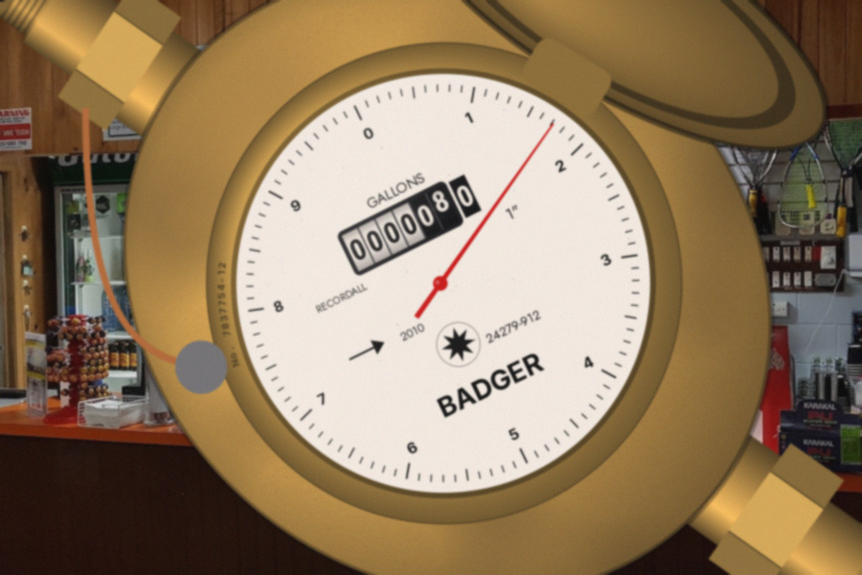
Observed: 81.7 gal
